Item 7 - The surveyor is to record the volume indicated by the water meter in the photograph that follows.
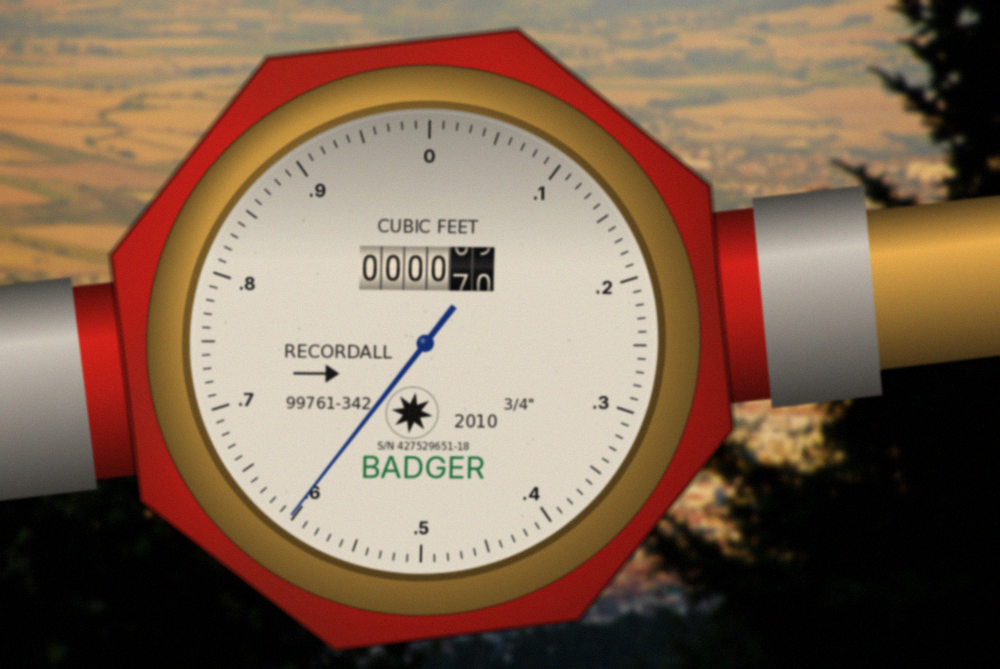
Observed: 69.60 ft³
